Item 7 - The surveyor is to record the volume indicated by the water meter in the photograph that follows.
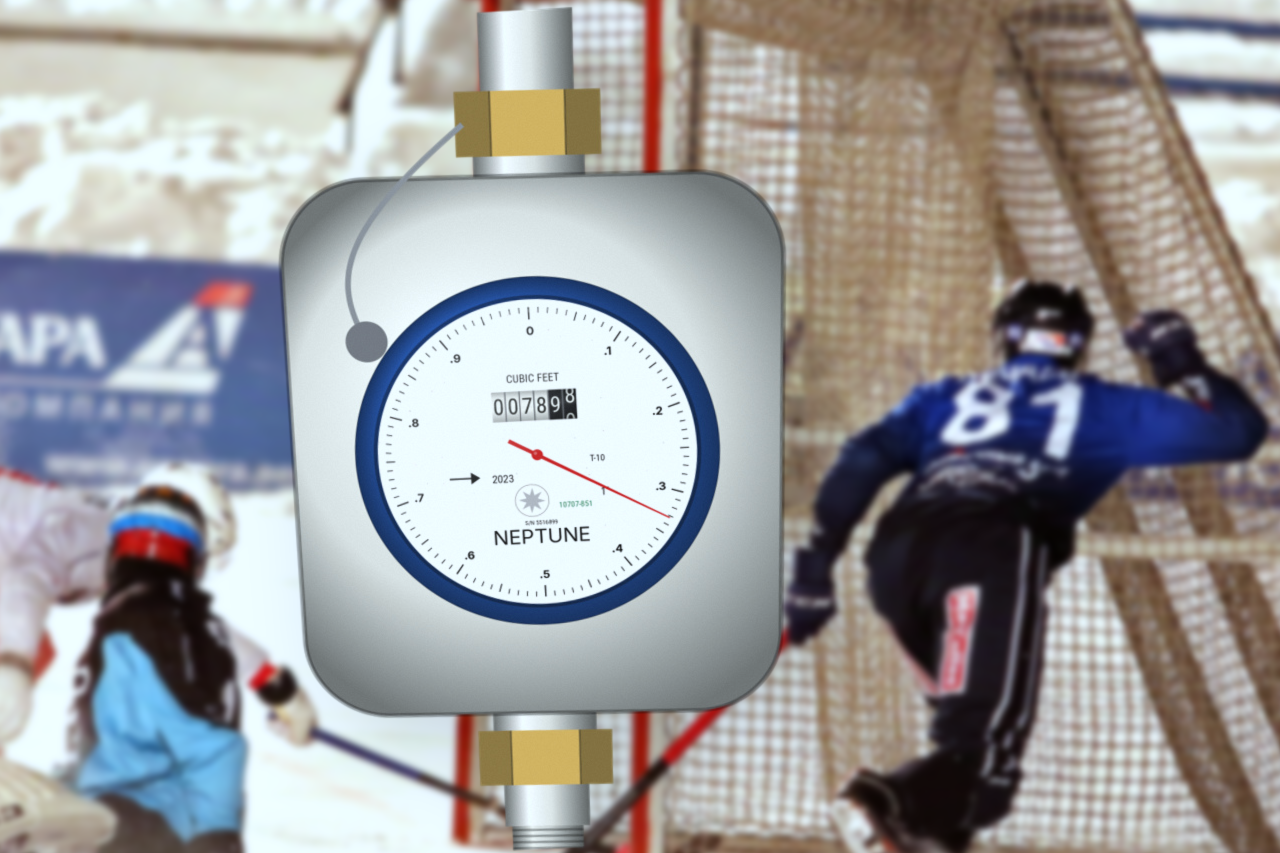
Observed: 7898.33 ft³
